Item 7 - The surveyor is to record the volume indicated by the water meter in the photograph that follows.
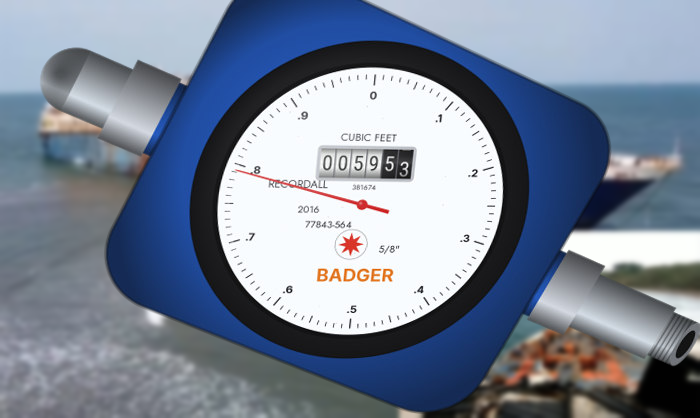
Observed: 5952.79 ft³
